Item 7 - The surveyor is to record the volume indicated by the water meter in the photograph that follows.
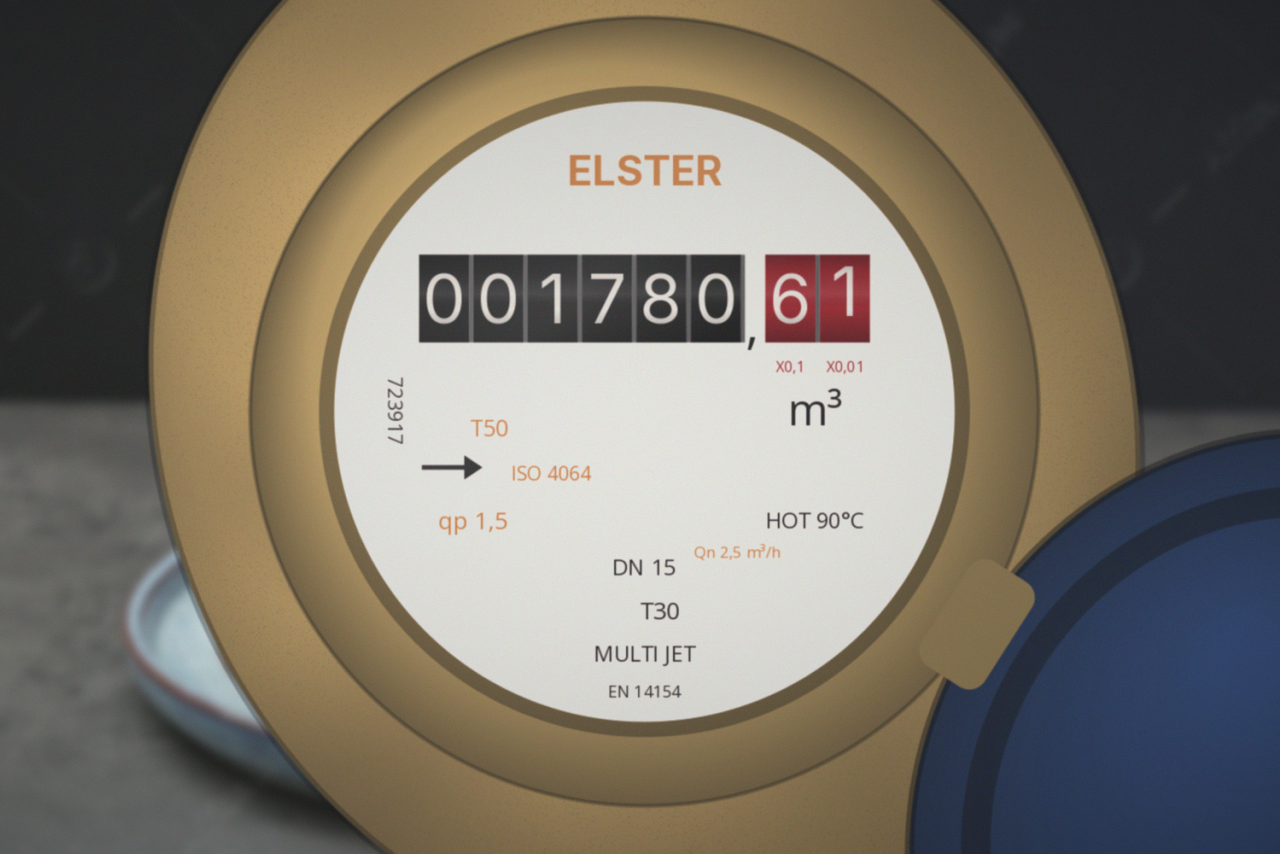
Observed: 1780.61 m³
